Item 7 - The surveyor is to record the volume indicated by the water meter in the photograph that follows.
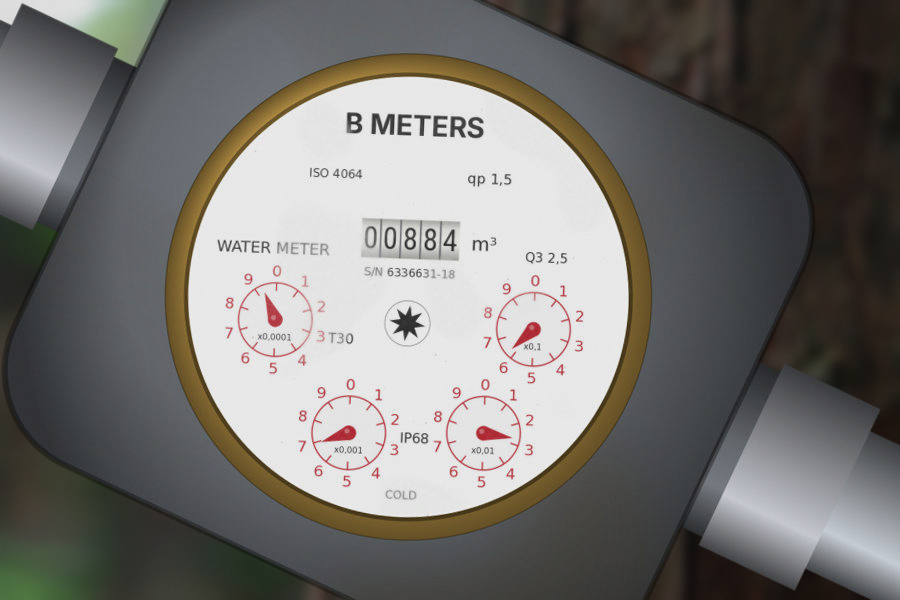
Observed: 884.6269 m³
